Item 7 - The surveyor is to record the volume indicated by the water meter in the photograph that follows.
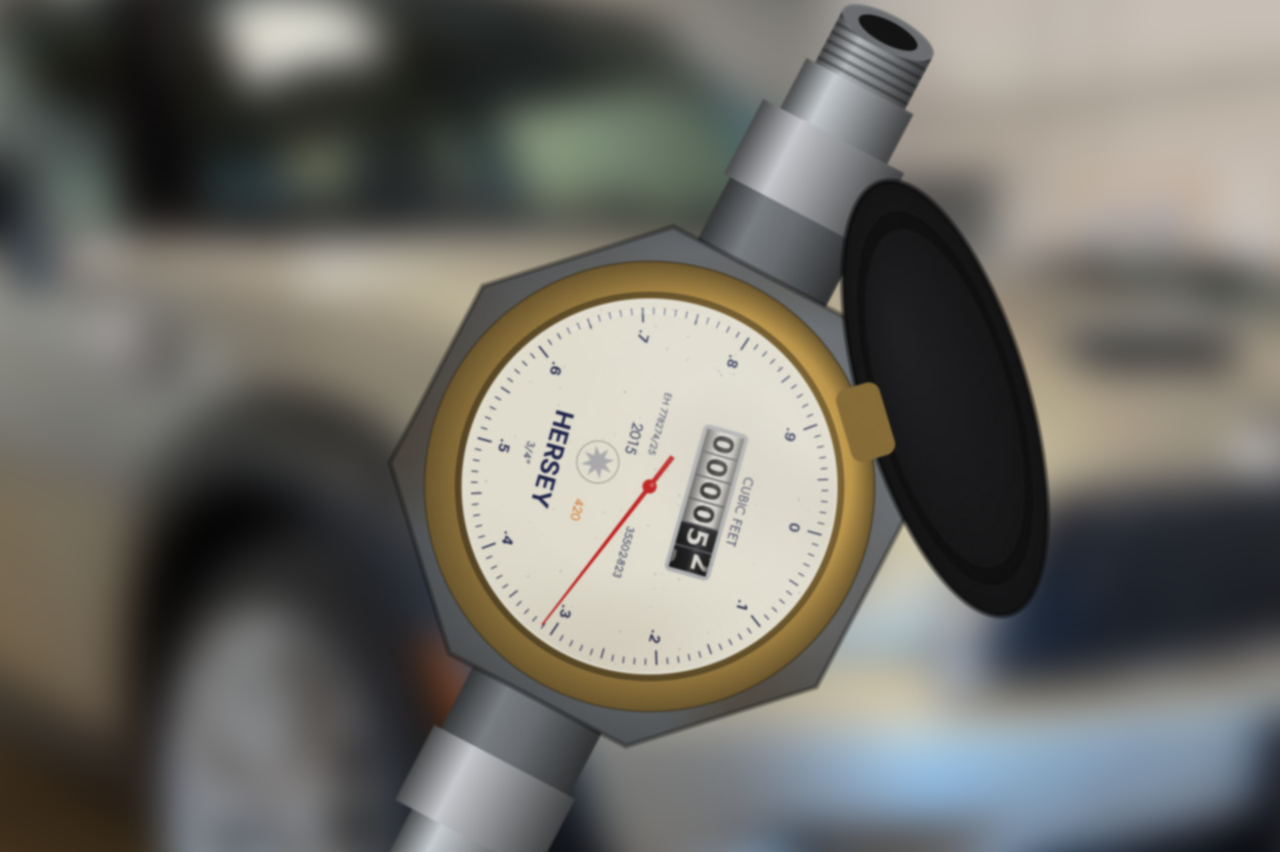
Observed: 52.31 ft³
